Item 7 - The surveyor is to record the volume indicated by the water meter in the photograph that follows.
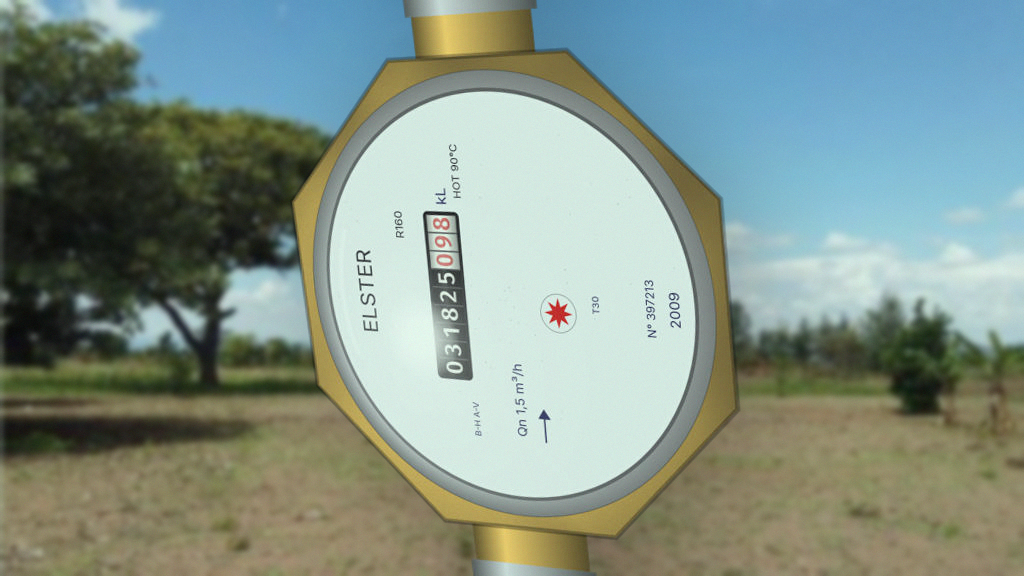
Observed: 31825.098 kL
